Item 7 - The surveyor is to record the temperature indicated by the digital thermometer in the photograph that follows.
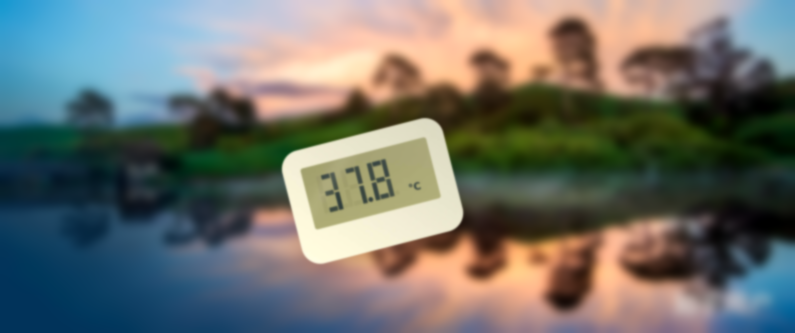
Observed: 37.8 °C
